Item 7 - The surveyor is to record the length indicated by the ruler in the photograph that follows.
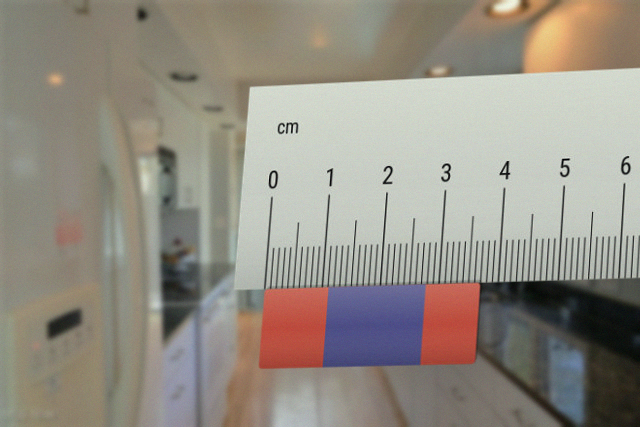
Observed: 3.7 cm
